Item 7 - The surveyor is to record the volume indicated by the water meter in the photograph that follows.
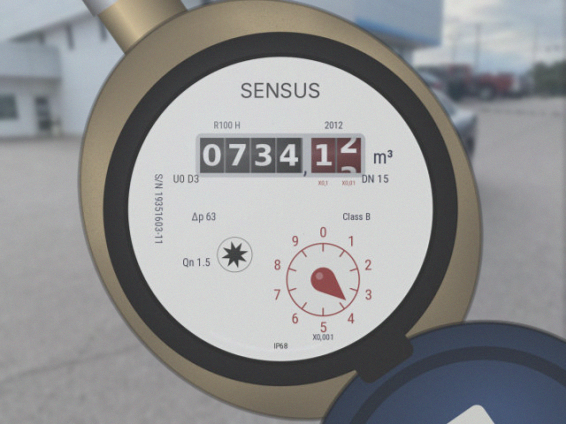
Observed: 734.123 m³
